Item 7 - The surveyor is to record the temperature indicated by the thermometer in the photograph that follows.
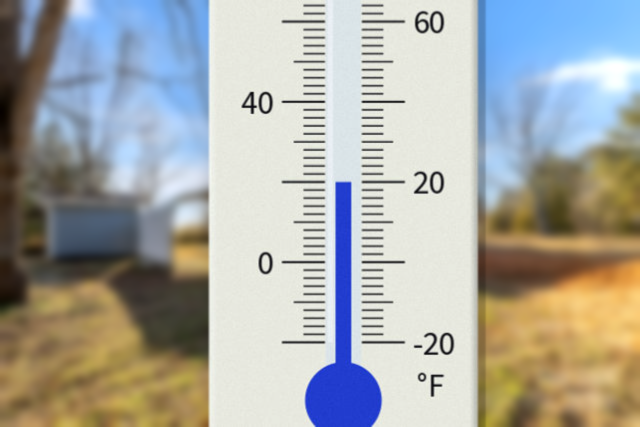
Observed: 20 °F
